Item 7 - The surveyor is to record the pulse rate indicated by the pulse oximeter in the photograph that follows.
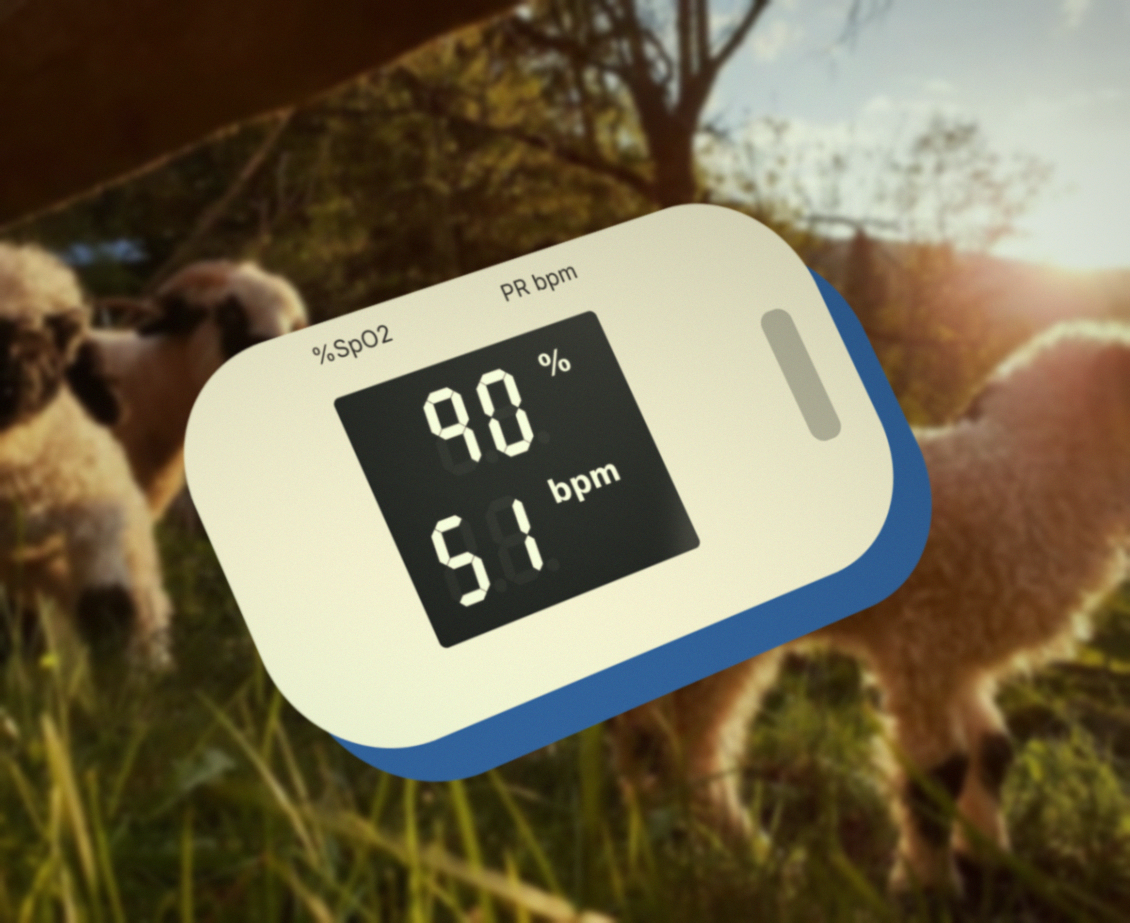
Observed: 51 bpm
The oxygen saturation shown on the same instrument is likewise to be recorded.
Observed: 90 %
